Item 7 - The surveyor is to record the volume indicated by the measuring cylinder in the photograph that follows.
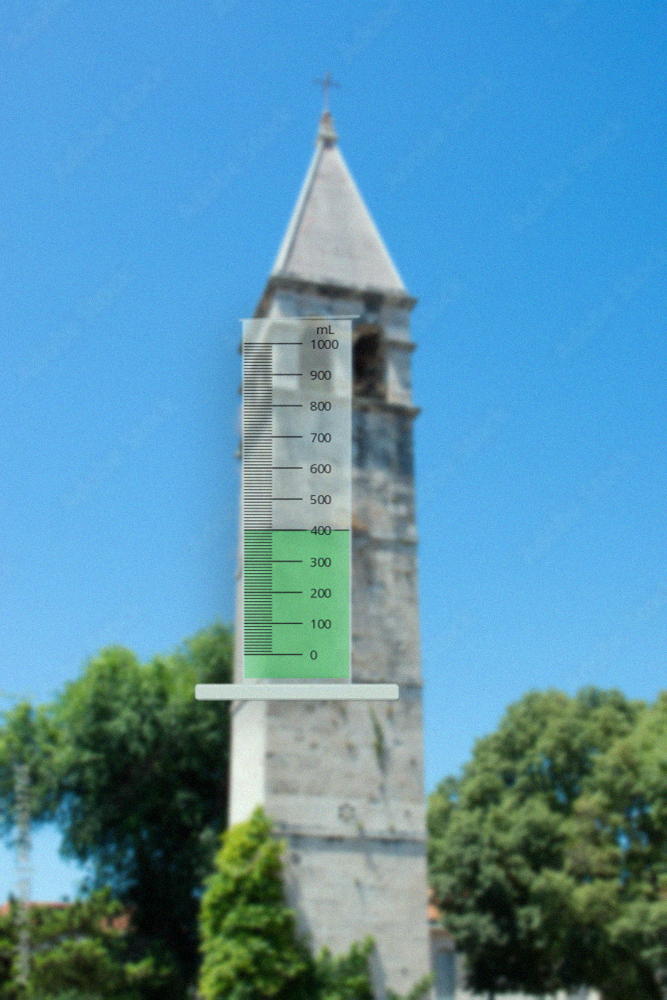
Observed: 400 mL
